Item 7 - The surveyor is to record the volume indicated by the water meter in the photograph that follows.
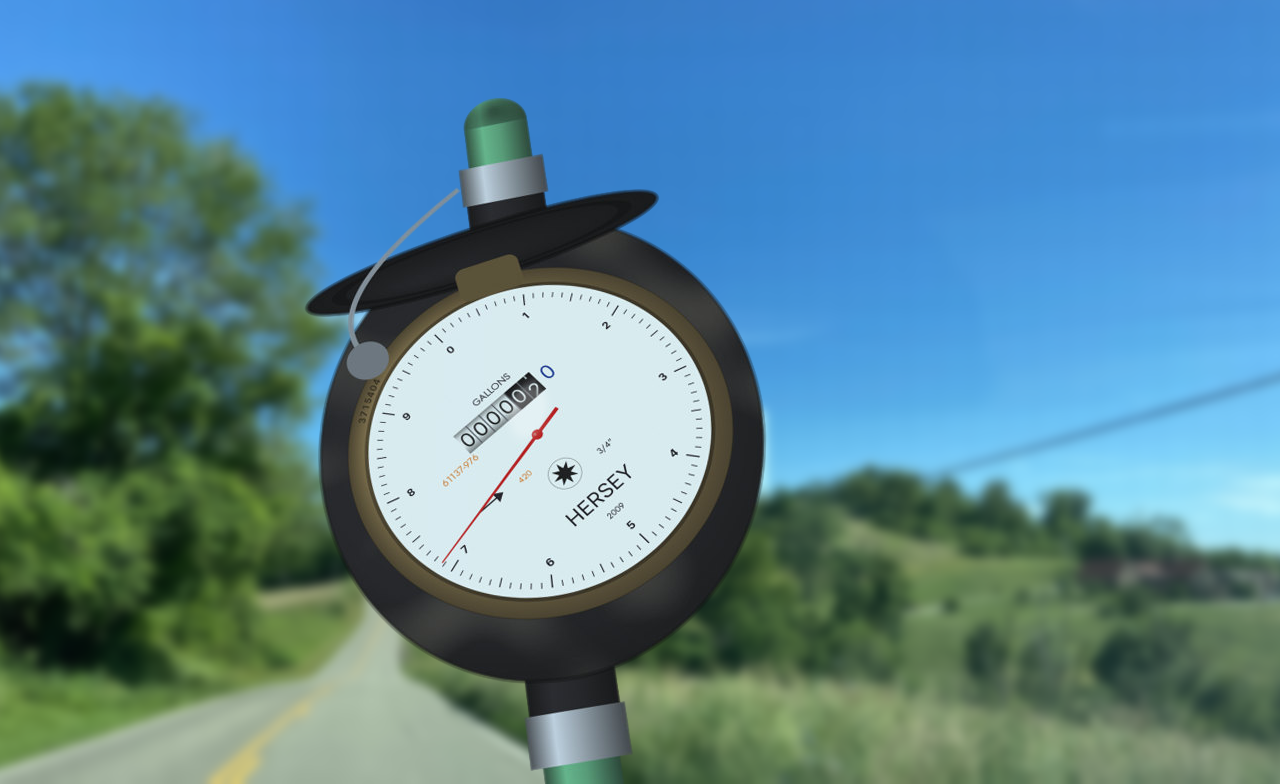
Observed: 17.1 gal
